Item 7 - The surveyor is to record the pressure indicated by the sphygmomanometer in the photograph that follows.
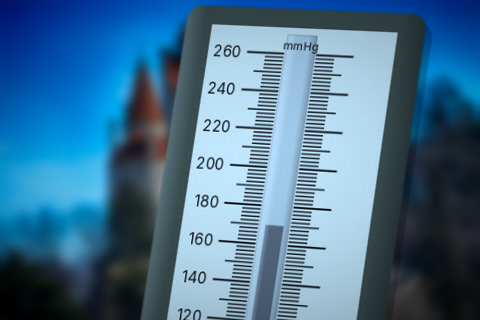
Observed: 170 mmHg
